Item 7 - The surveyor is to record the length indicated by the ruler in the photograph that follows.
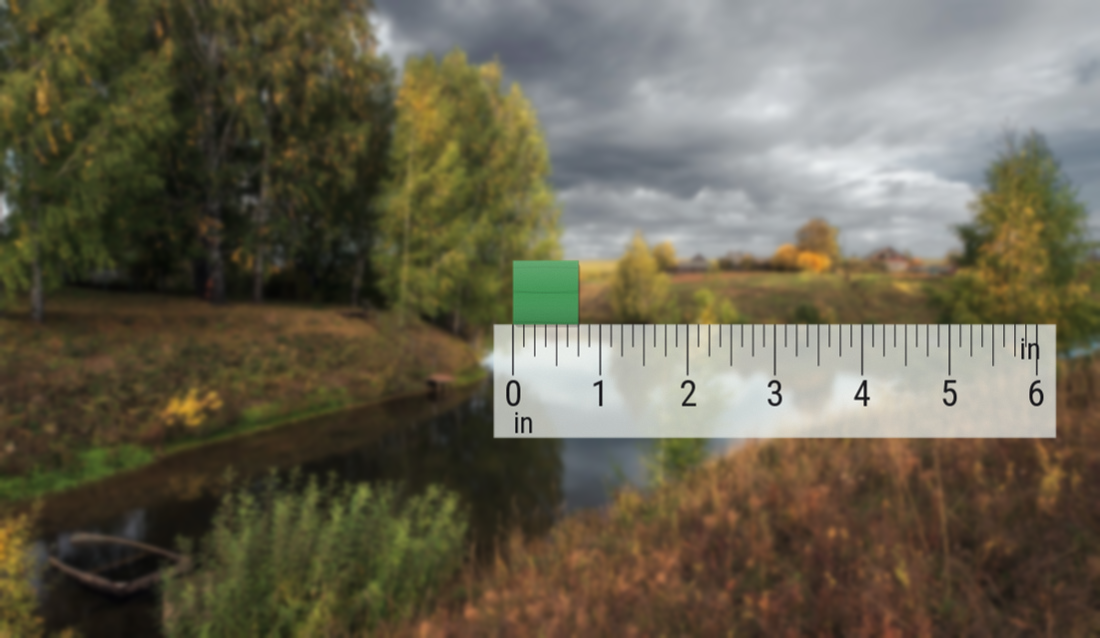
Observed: 0.75 in
